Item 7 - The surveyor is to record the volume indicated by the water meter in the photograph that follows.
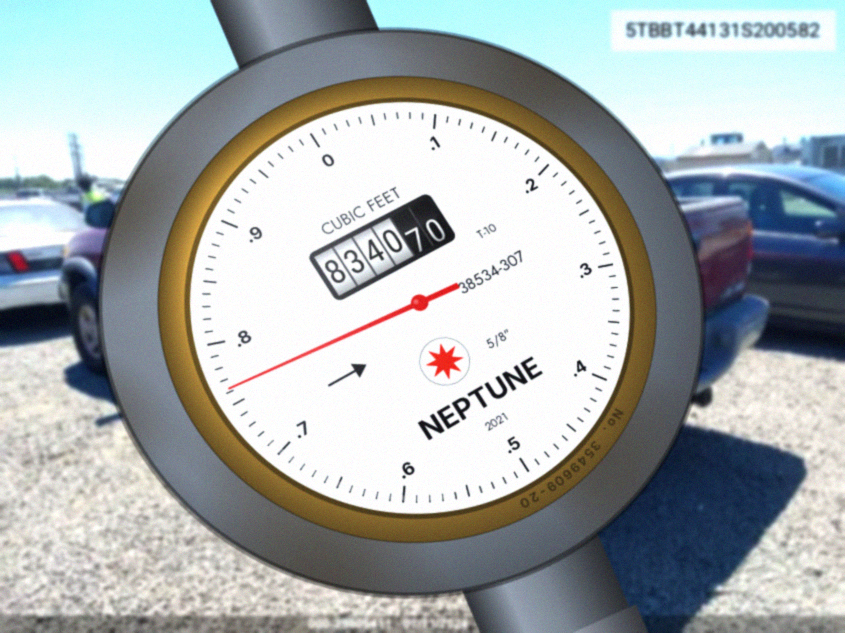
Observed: 834069.76 ft³
